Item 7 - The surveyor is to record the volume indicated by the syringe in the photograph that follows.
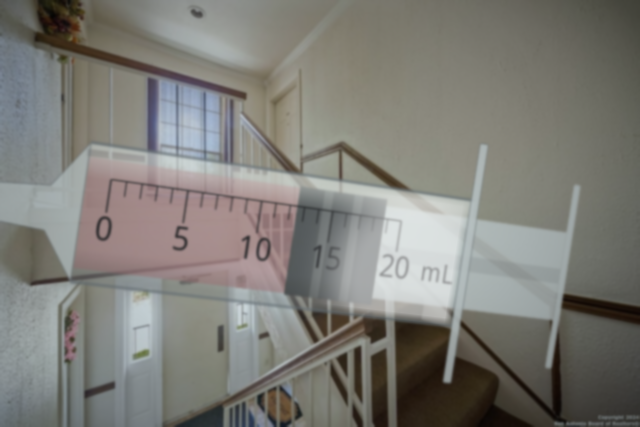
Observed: 12.5 mL
